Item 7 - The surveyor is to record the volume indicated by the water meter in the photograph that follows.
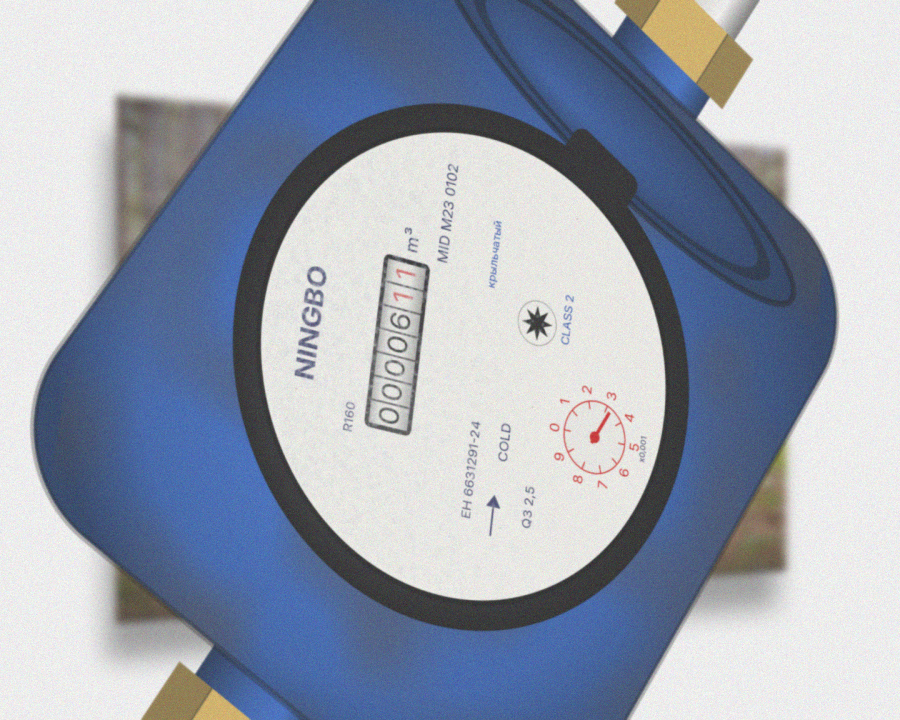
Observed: 6.113 m³
